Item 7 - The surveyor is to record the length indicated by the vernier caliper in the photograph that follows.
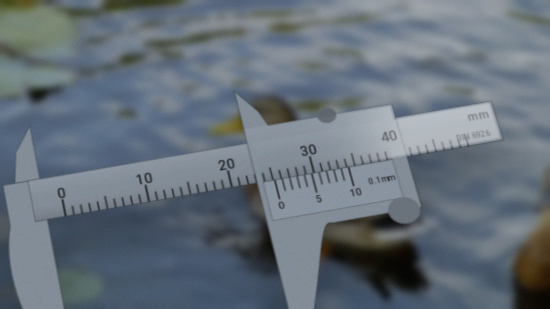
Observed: 25.2 mm
